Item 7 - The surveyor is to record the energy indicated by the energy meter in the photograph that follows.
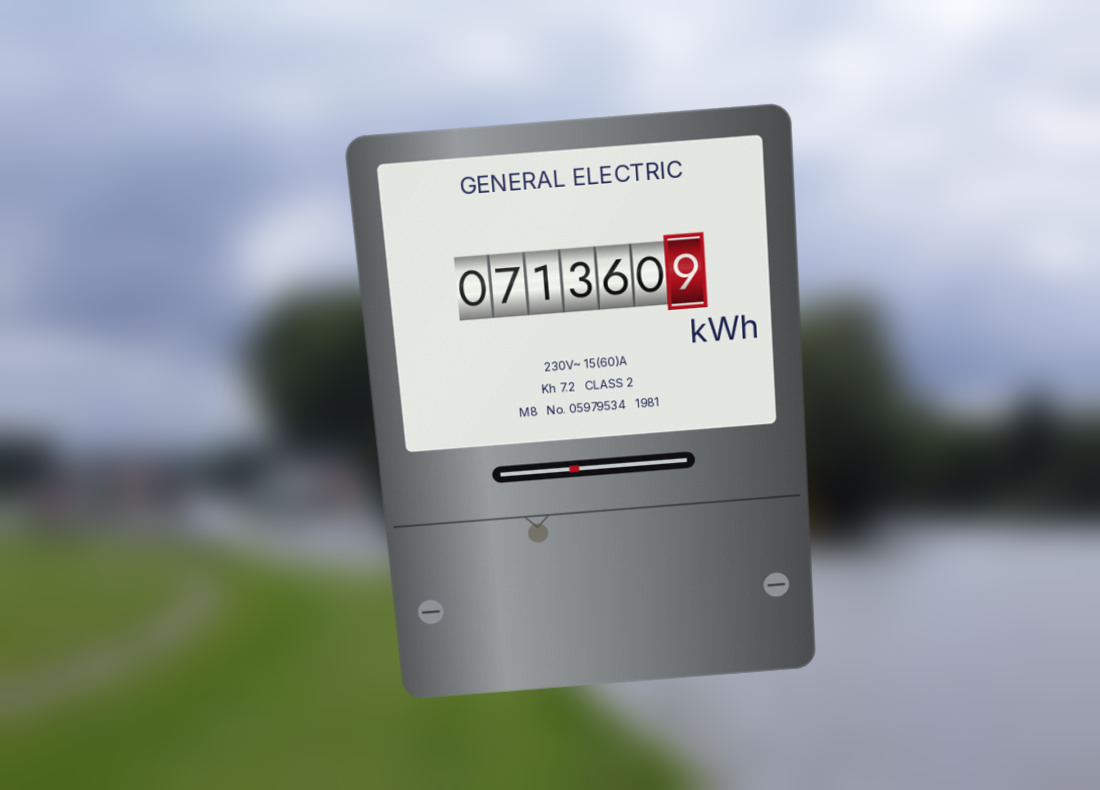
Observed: 71360.9 kWh
